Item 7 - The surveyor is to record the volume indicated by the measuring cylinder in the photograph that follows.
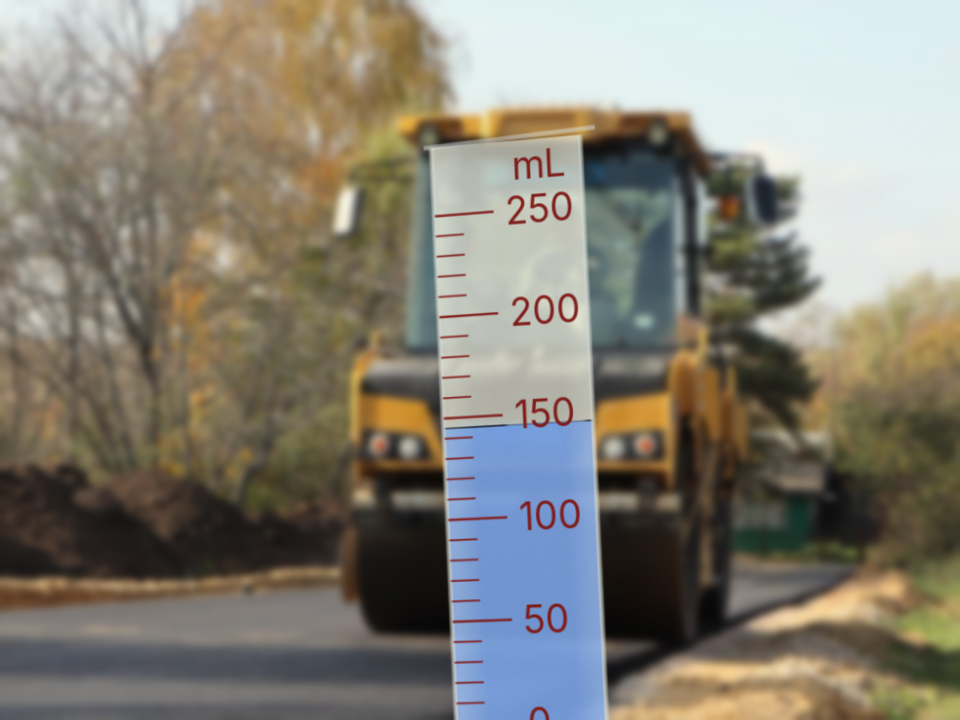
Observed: 145 mL
